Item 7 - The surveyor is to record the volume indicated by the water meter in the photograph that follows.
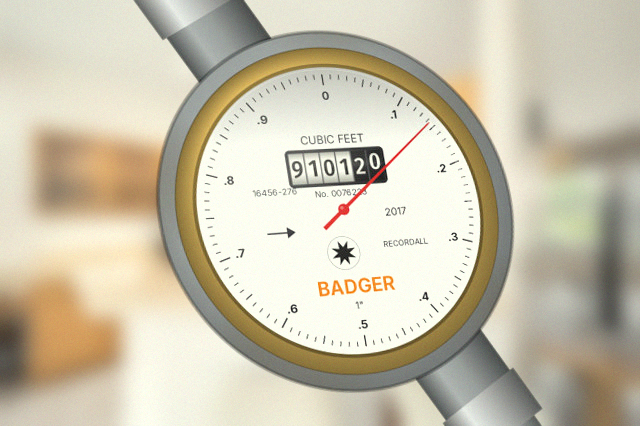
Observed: 910120.14 ft³
